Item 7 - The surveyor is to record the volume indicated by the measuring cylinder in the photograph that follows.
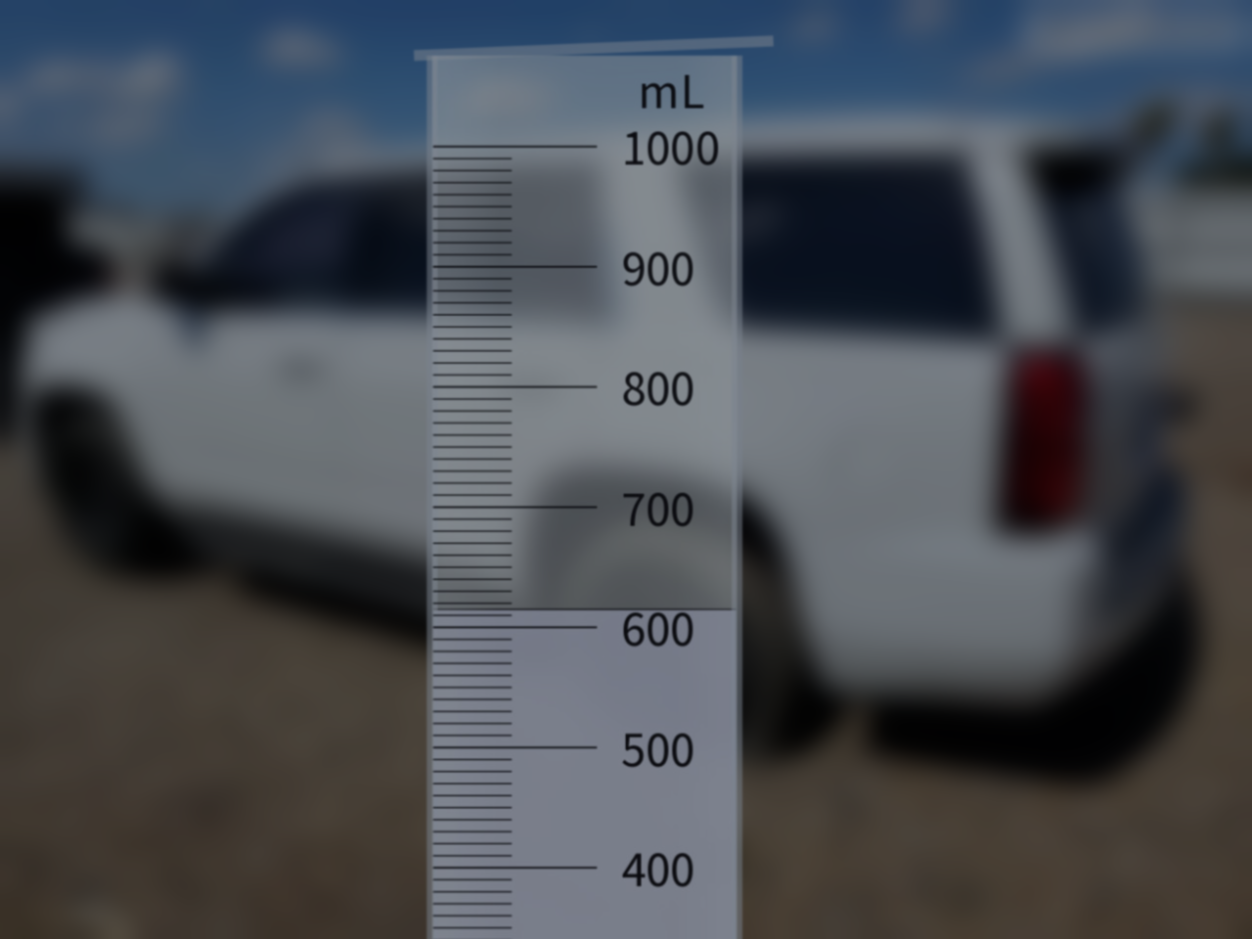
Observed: 615 mL
